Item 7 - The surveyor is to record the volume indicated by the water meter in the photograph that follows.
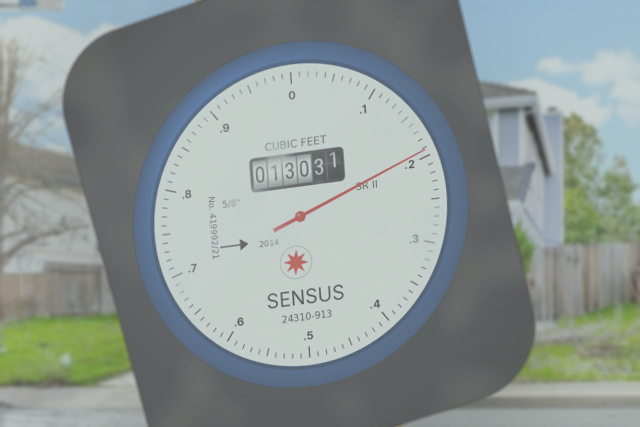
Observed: 13031.19 ft³
